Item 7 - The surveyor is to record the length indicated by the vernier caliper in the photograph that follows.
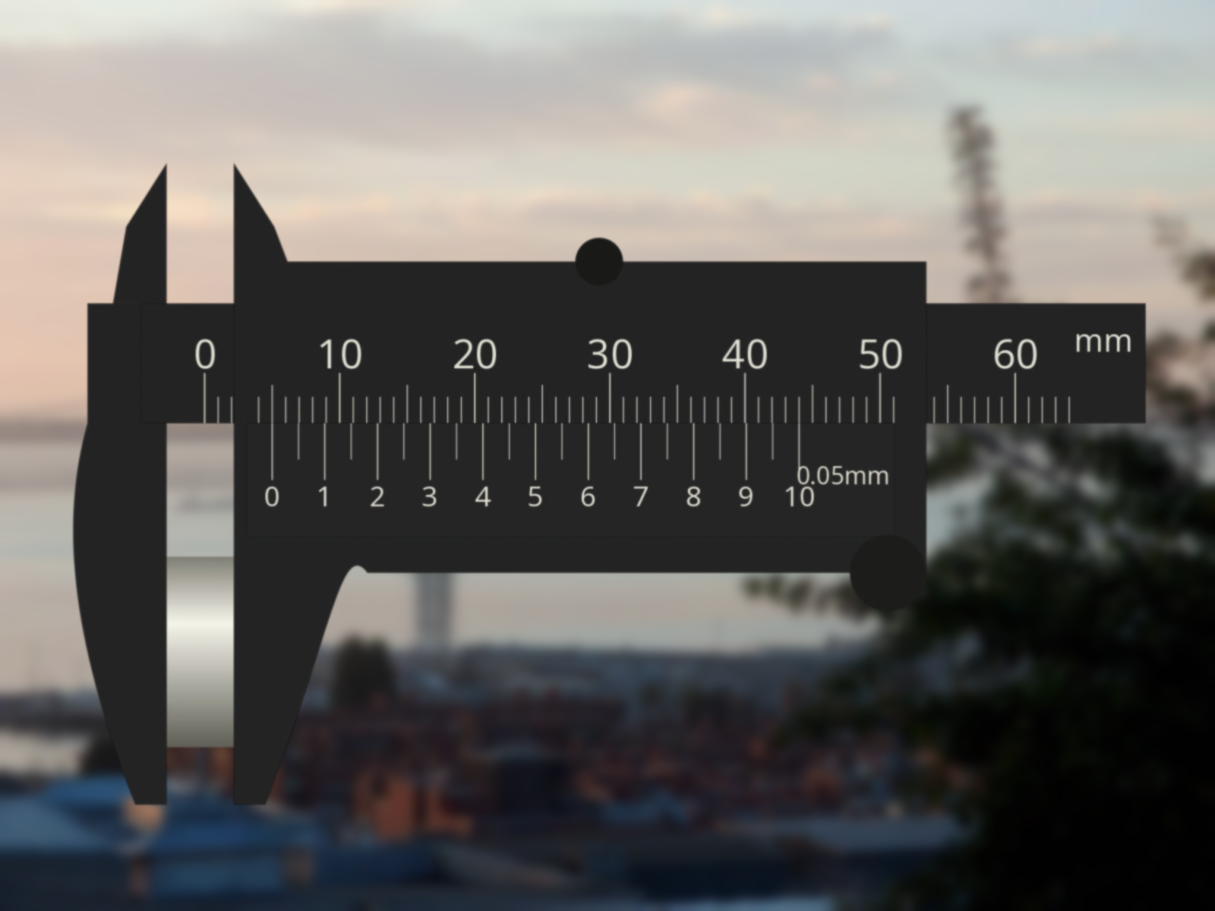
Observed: 5.0 mm
